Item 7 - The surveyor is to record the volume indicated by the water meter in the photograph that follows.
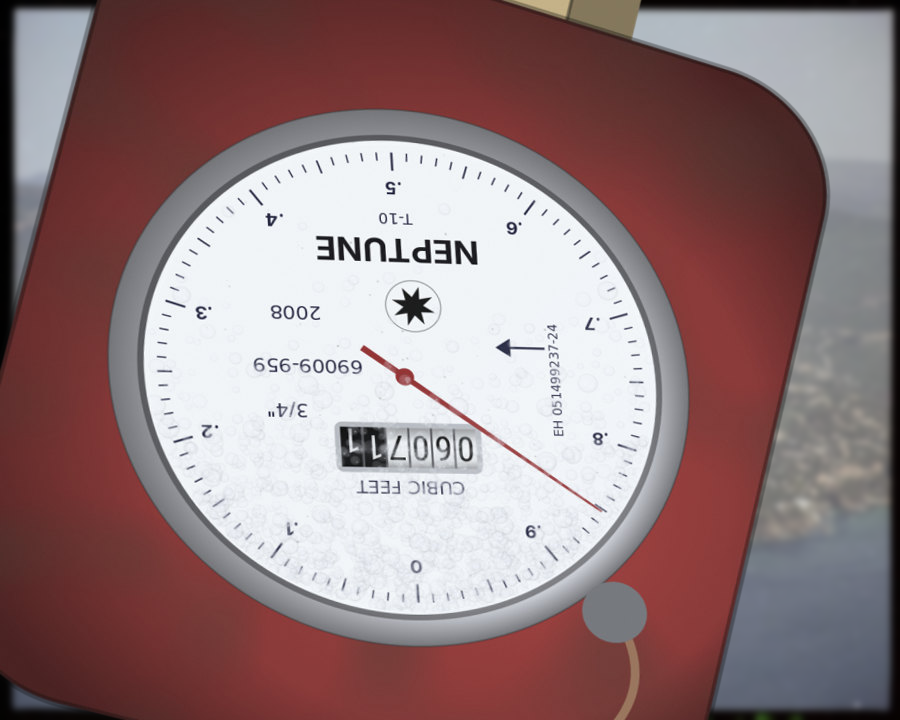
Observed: 60710.85 ft³
